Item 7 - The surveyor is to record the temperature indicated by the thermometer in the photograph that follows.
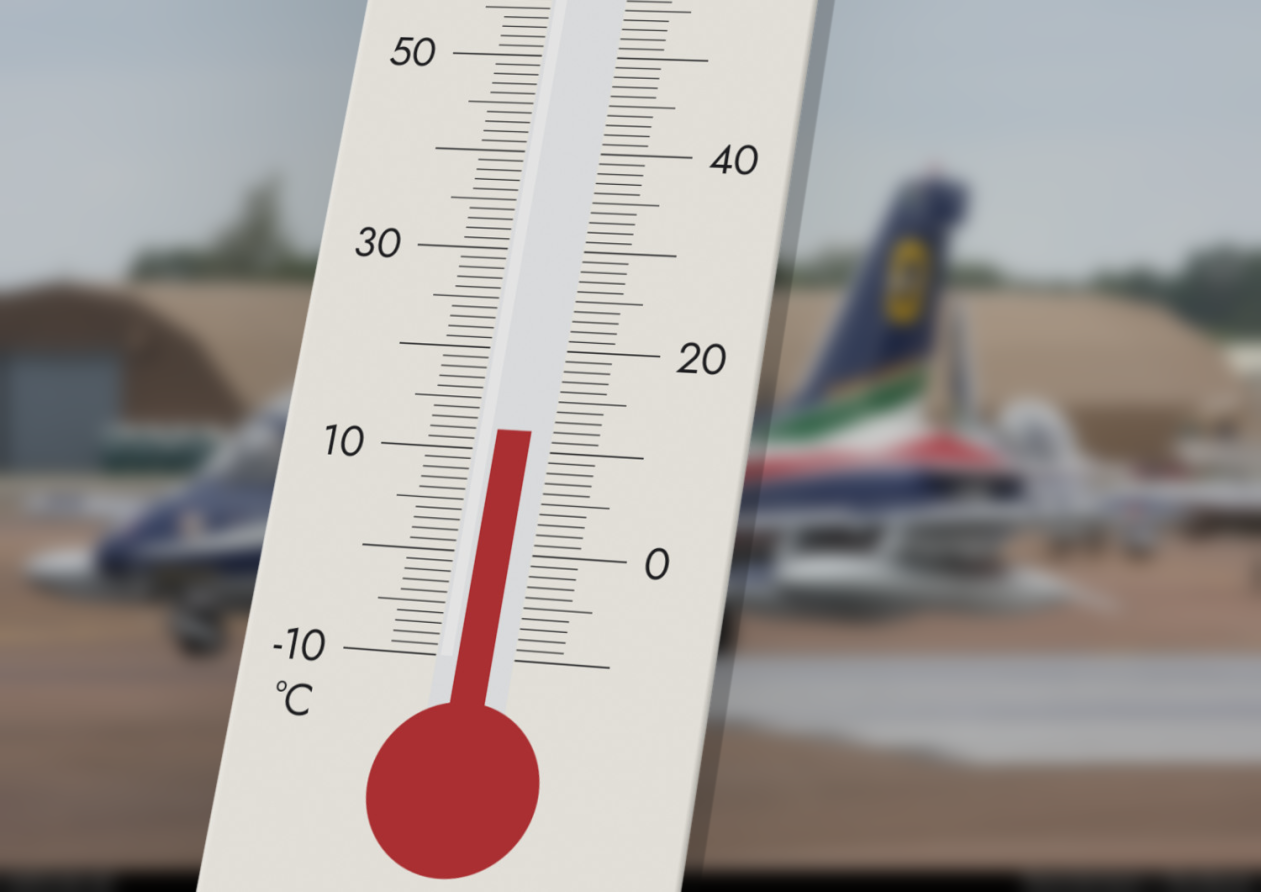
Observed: 12 °C
